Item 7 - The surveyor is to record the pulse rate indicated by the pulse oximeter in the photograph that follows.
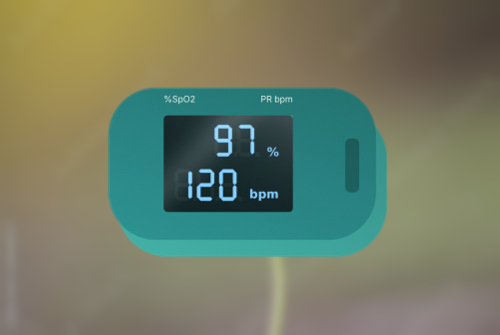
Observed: 120 bpm
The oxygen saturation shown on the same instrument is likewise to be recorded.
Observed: 97 %
